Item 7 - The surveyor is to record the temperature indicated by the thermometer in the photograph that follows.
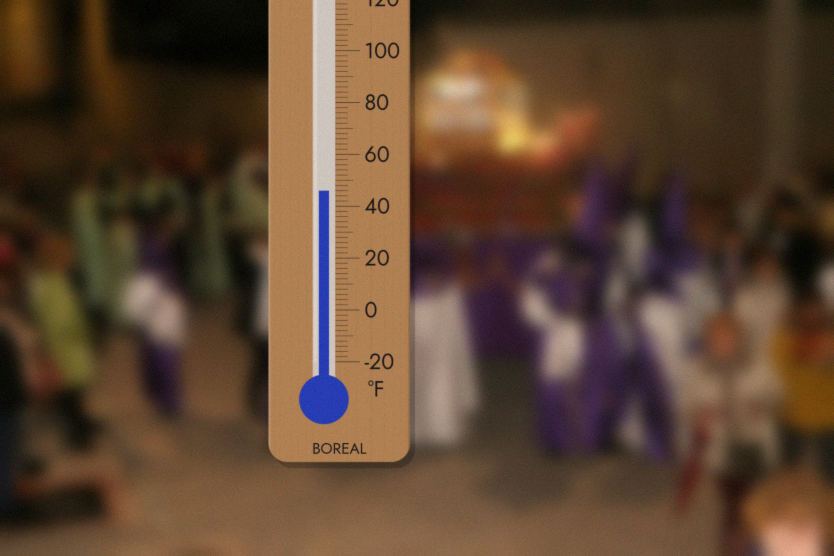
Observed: 46 °F
